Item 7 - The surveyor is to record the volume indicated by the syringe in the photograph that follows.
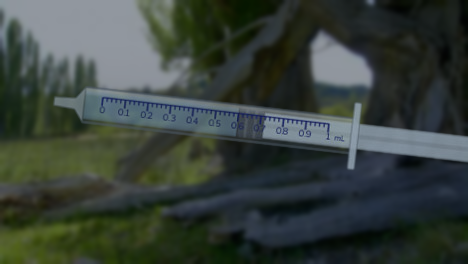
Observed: 0.6 mL
